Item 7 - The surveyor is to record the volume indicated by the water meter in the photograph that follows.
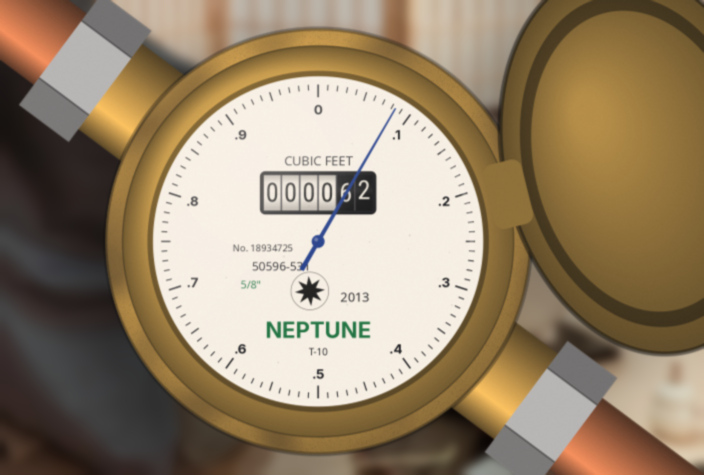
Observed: 62.08 ft³
